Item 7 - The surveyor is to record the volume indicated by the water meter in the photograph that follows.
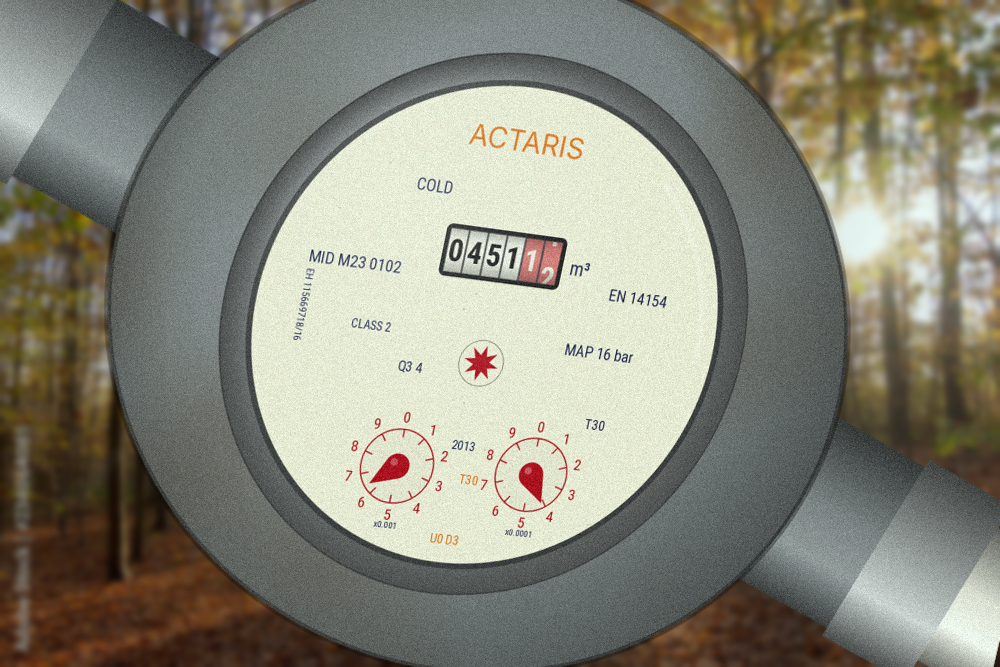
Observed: 451.1164 m³
